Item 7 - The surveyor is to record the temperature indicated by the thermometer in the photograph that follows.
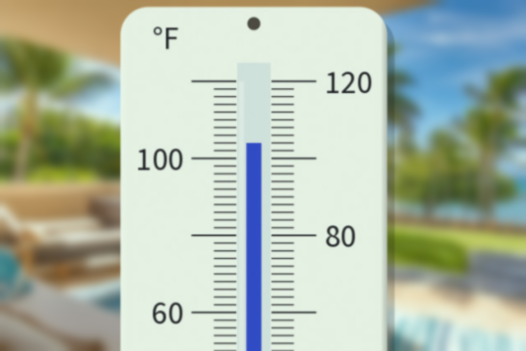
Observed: 104 °F
